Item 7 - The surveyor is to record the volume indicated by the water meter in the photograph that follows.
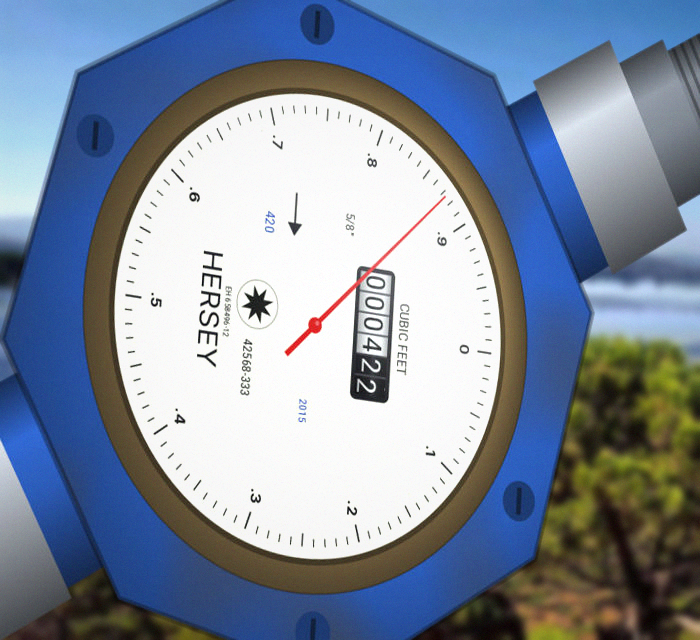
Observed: 421.87 ft³
